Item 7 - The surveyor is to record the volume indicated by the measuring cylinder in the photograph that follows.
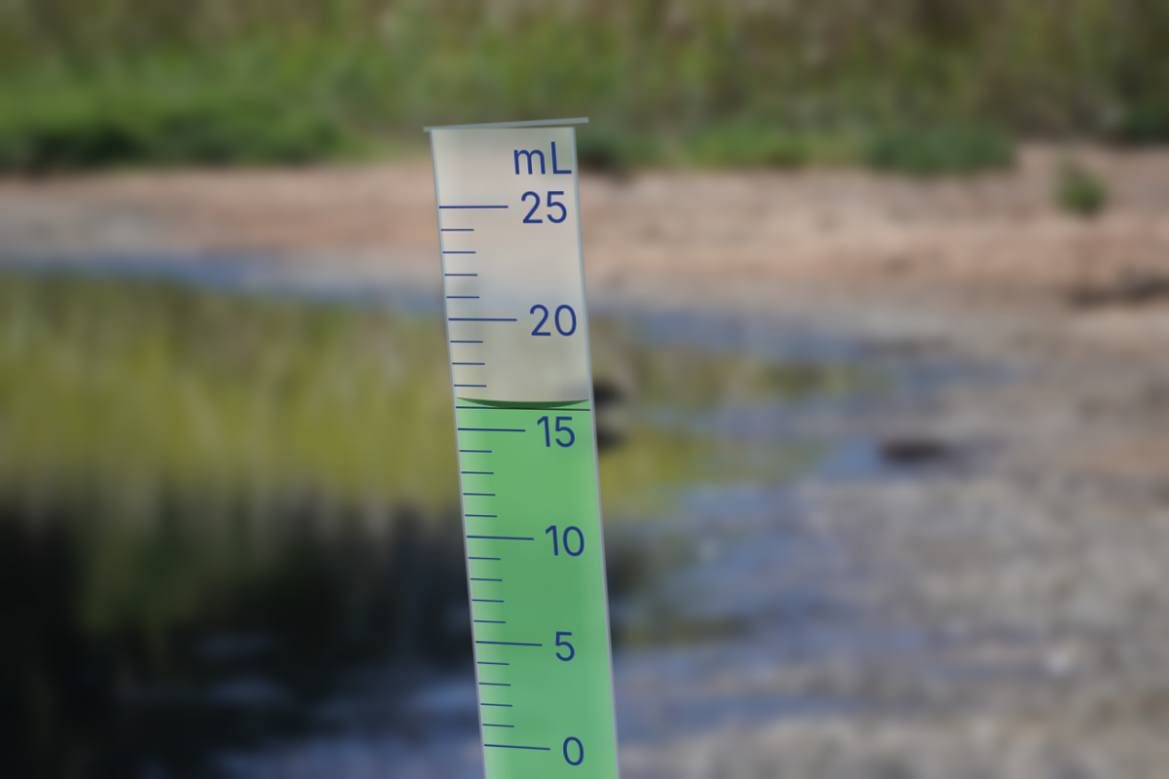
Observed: 16 mL
